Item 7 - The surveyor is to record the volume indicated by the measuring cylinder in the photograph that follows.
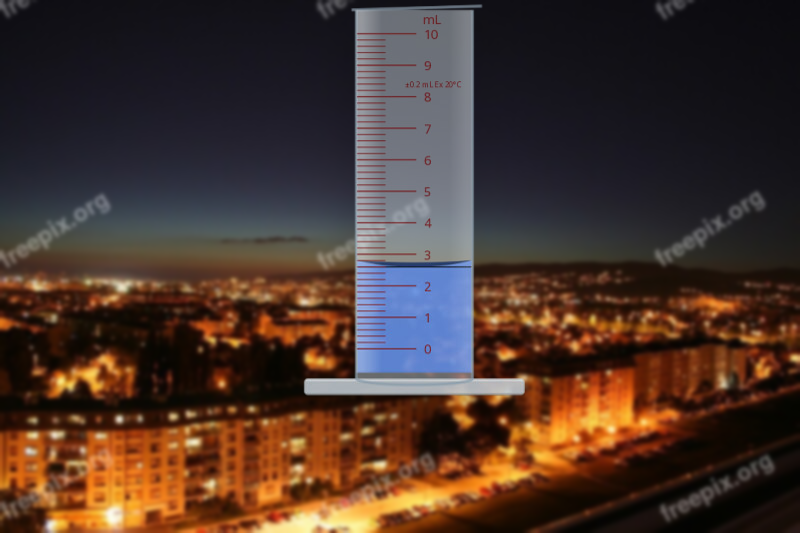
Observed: 2.6 mL
